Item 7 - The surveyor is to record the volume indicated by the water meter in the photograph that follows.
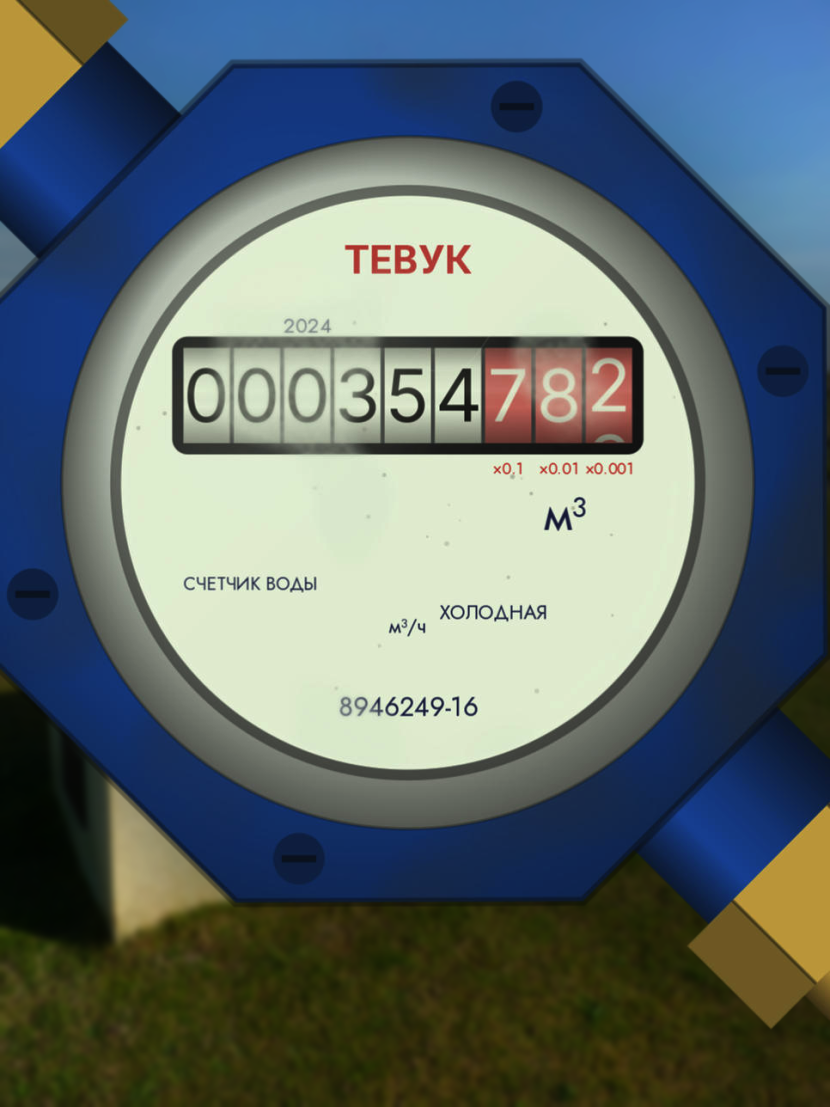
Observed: 354.782 m³
